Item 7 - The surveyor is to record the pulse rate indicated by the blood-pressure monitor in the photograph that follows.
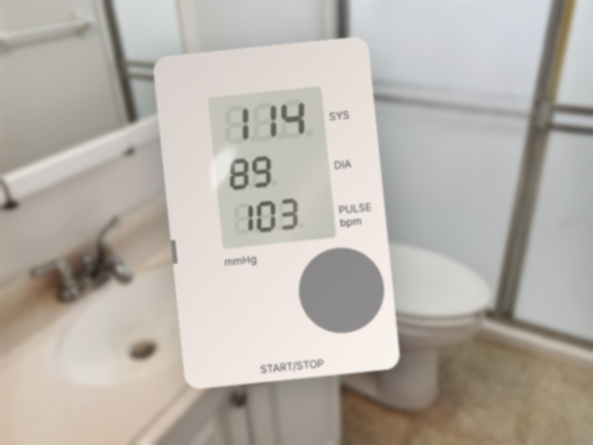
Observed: 103 bpm
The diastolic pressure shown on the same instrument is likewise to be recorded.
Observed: 89 mmHg
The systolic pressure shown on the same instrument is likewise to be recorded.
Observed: 114 mmHg
